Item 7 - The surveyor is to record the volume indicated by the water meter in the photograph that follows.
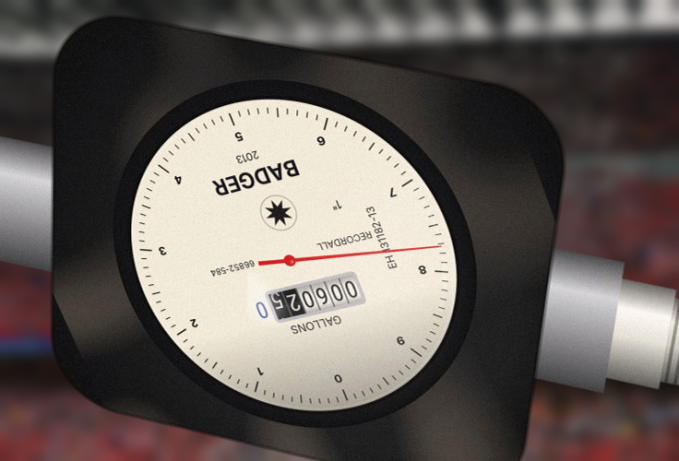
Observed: 60247.7 gal
